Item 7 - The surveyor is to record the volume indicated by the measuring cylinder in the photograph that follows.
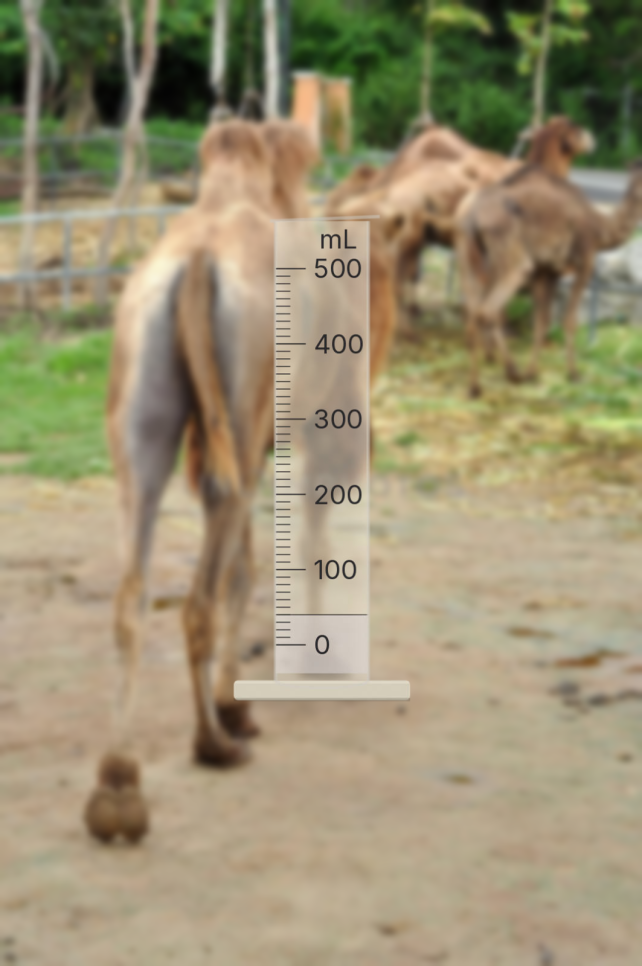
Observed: 40 mL
